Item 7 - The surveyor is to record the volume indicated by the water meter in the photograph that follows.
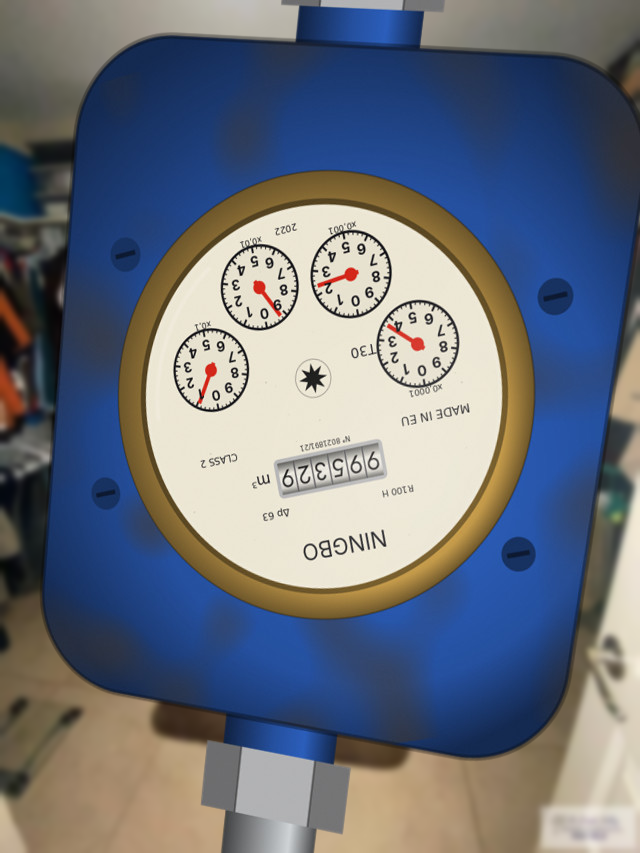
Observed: 995329.0923 m³
